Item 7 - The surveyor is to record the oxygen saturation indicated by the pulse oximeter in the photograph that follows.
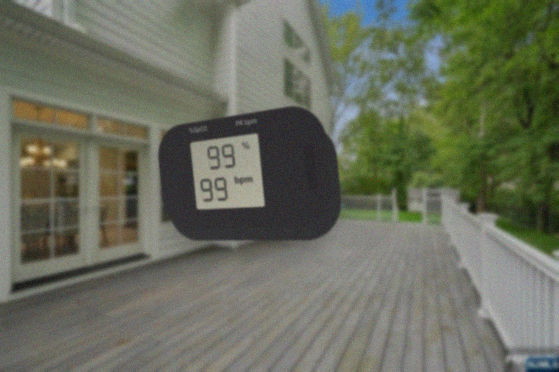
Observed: 99 %
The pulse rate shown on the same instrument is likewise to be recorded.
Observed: 99 bpm
